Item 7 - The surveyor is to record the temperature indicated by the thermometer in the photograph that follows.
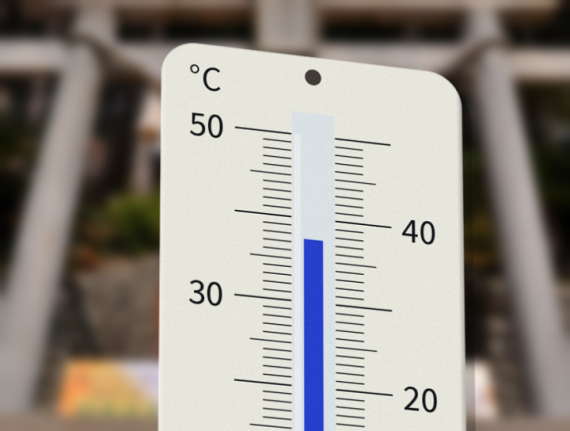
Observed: 37.5 °C
